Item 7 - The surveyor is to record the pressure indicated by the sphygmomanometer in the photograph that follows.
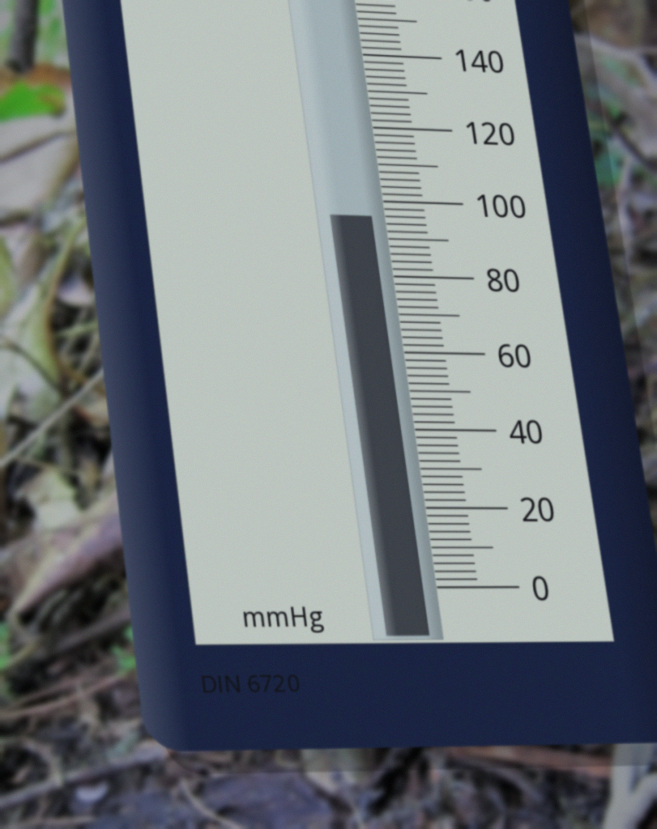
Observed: 96 mmHg
